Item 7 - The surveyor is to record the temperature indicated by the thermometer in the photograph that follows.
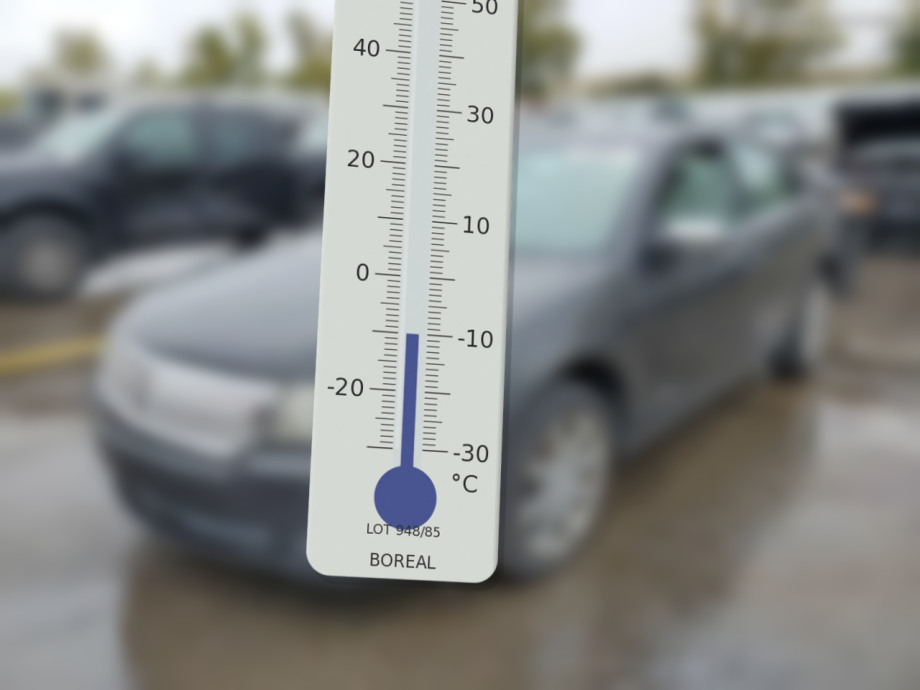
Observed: -10 °C
